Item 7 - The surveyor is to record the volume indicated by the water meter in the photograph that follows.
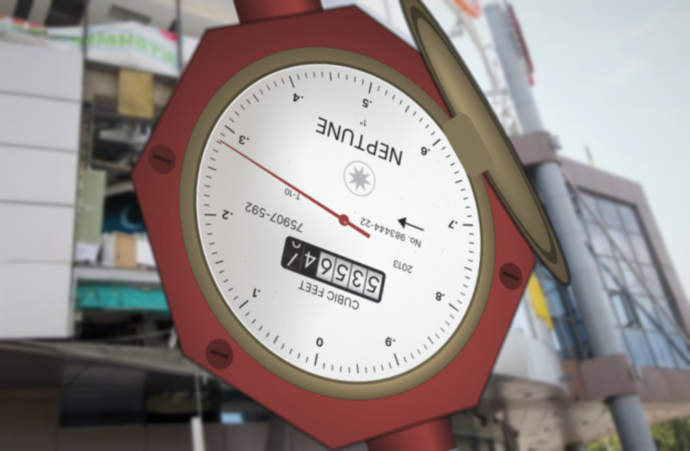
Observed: 535647.28 ft³
